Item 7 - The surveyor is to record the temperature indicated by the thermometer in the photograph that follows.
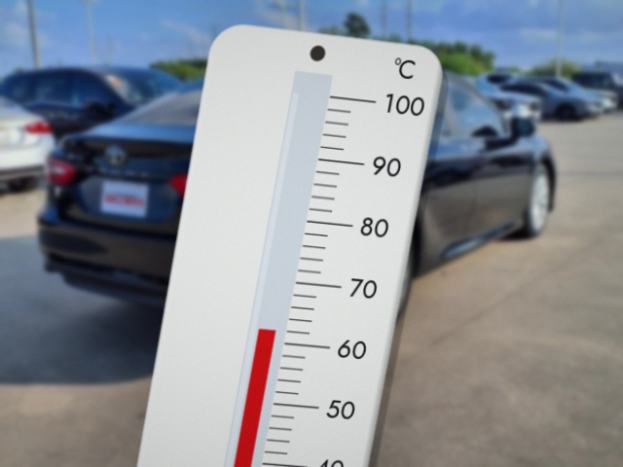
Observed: 62 °C
